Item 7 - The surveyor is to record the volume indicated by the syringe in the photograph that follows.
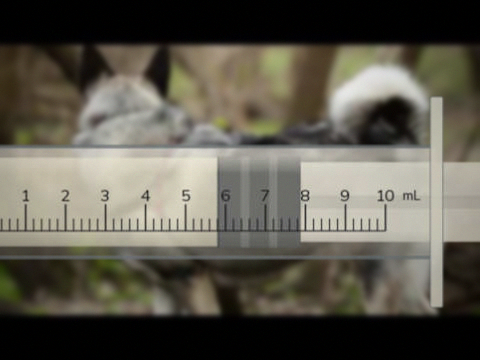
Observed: 5.8 mL
